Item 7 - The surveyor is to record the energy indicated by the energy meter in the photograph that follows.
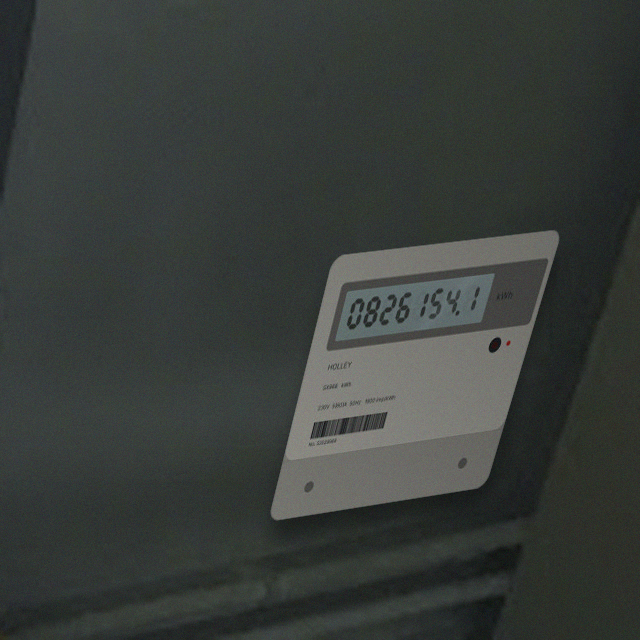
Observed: 826154.1 kWh
